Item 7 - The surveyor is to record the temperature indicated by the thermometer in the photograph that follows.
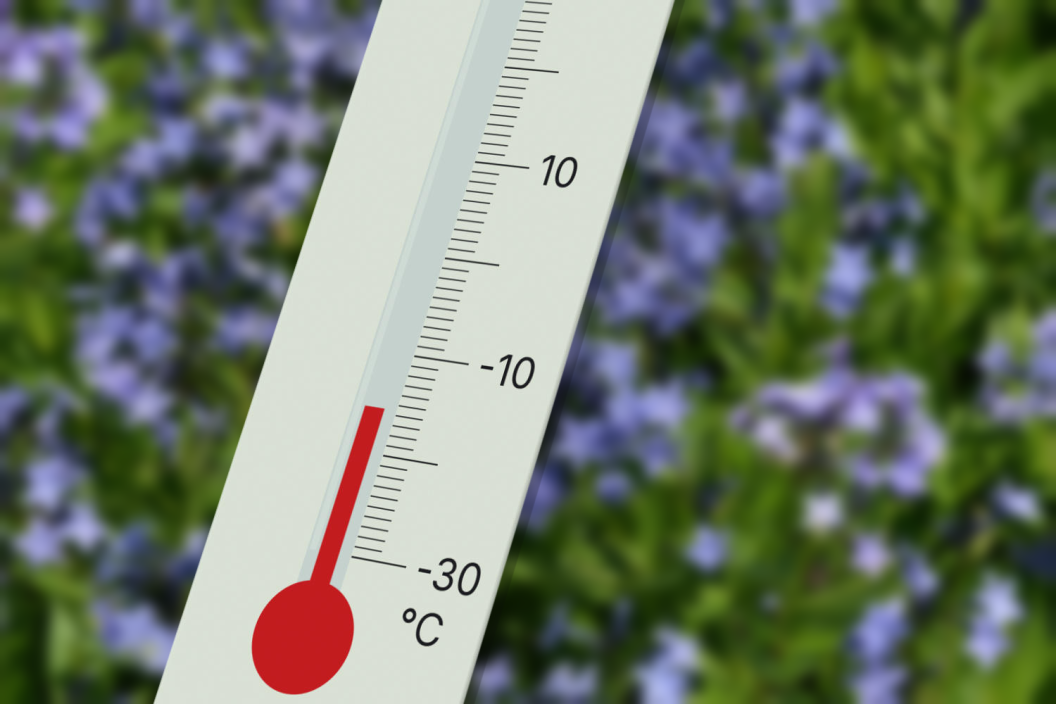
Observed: -15.5 °C
